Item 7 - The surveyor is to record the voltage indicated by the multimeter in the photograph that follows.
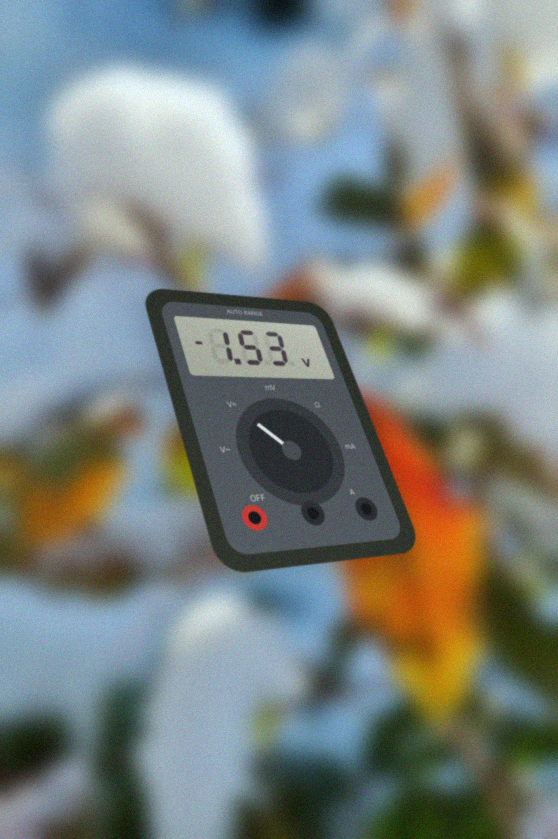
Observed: -1.53 V
